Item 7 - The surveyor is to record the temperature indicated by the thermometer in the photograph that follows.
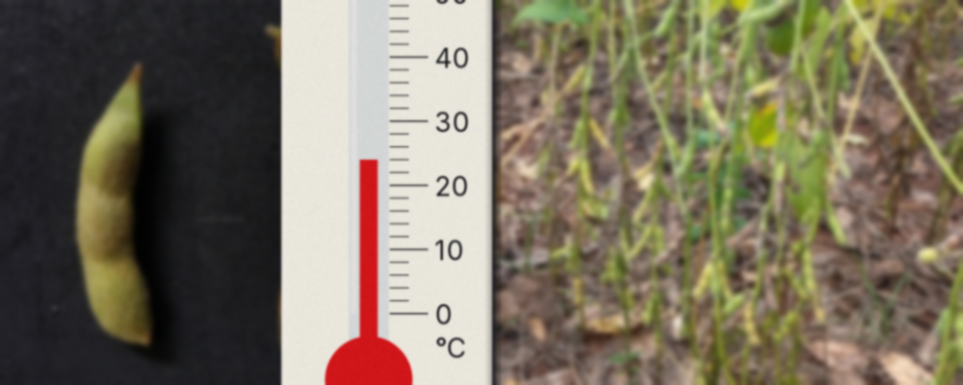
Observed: 24 °C
